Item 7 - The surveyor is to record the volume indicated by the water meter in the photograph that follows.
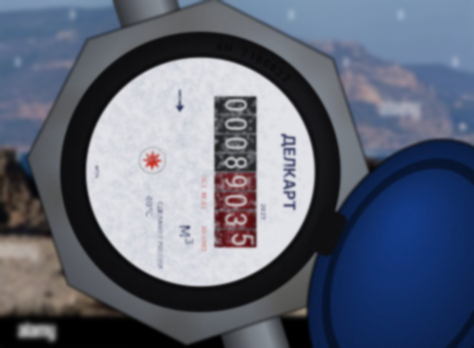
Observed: 8.9035 m³
